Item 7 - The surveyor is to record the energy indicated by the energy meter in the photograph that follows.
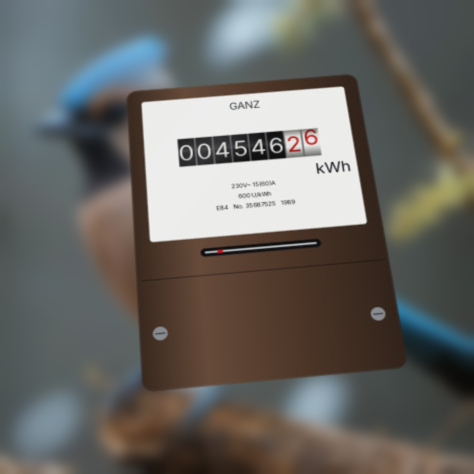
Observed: 4546.26 kWh
